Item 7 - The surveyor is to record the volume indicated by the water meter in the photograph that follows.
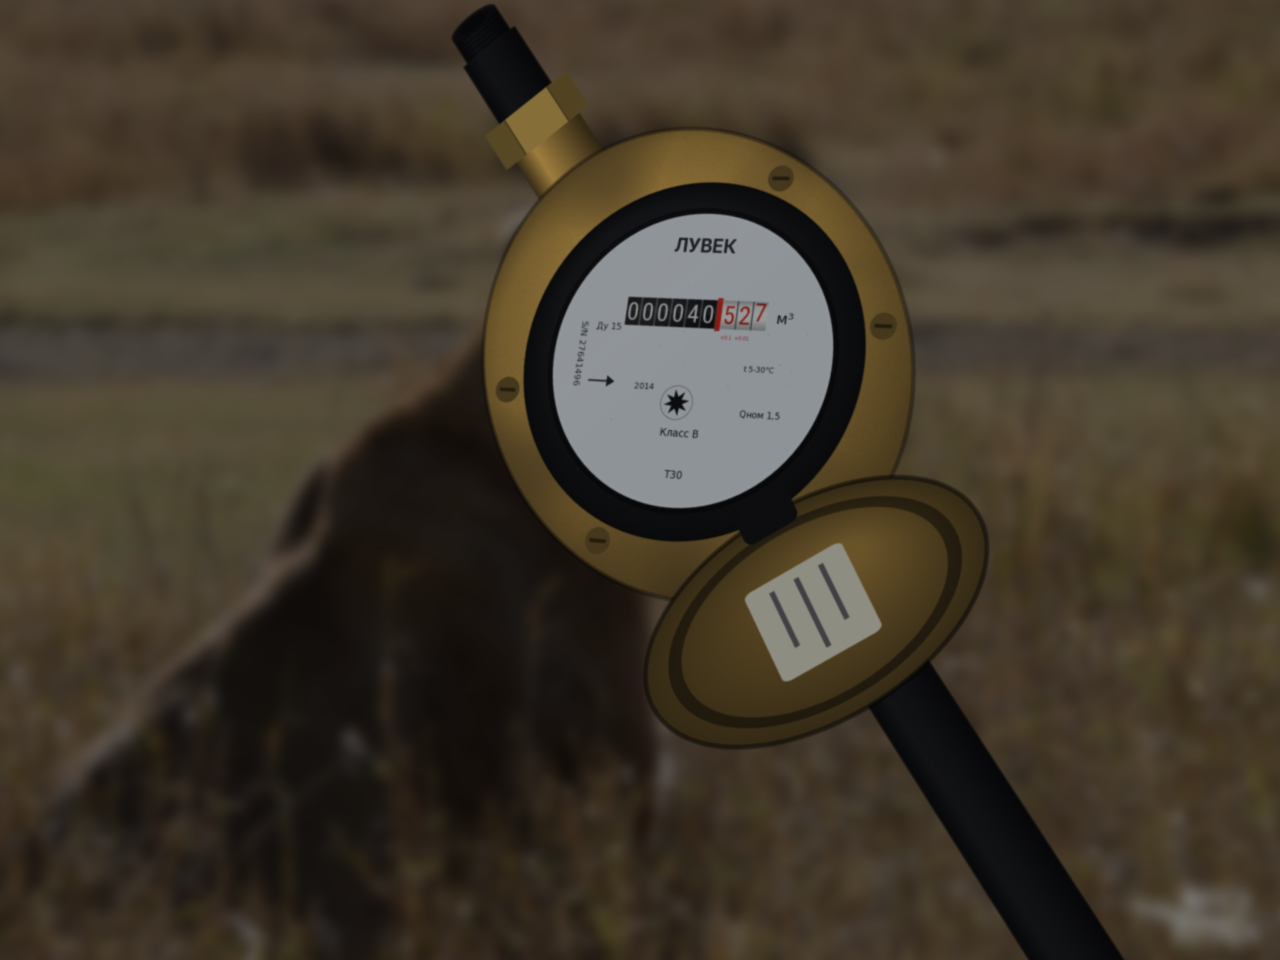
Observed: 40.527 m³
